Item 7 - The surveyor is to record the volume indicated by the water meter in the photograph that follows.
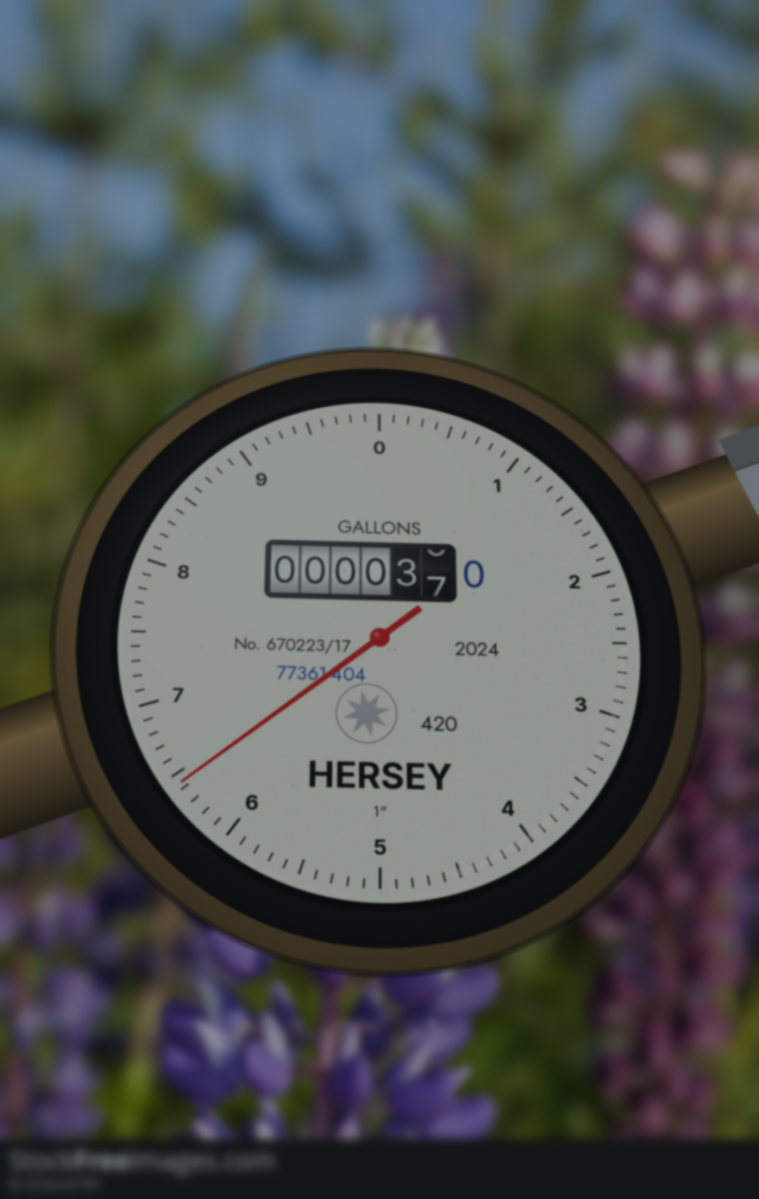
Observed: 366.4 gal
